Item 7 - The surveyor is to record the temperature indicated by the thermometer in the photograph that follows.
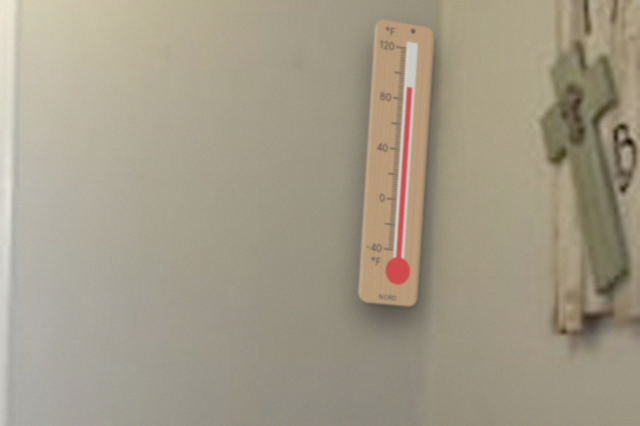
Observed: 90 °F
